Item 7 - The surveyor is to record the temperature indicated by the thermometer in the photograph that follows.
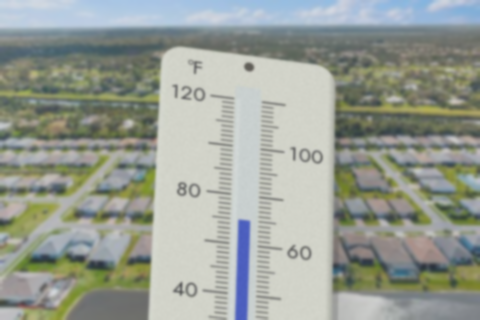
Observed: 70 °F
